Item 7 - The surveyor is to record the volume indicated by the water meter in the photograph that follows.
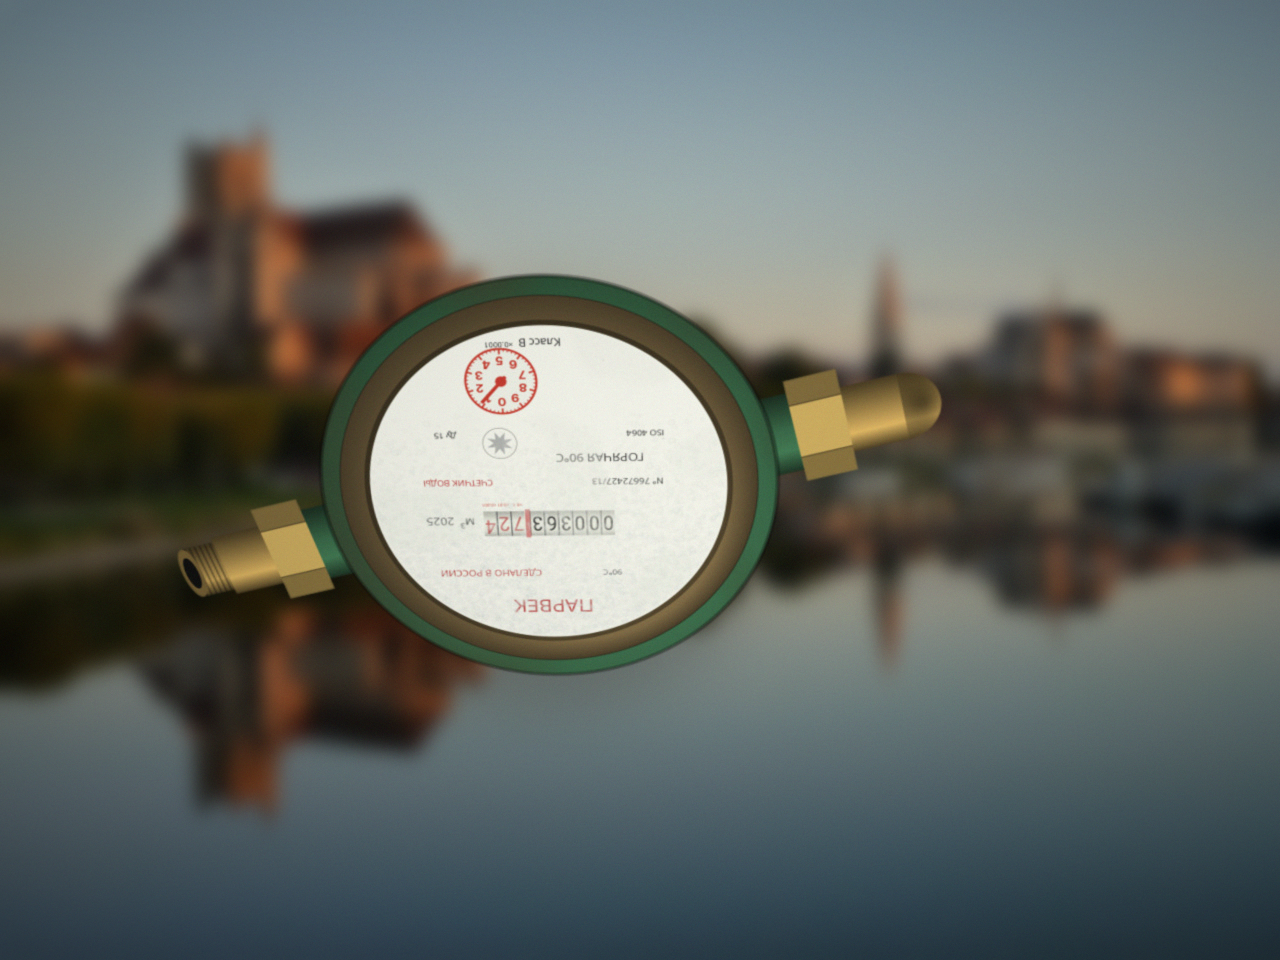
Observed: 363.7241 m³
